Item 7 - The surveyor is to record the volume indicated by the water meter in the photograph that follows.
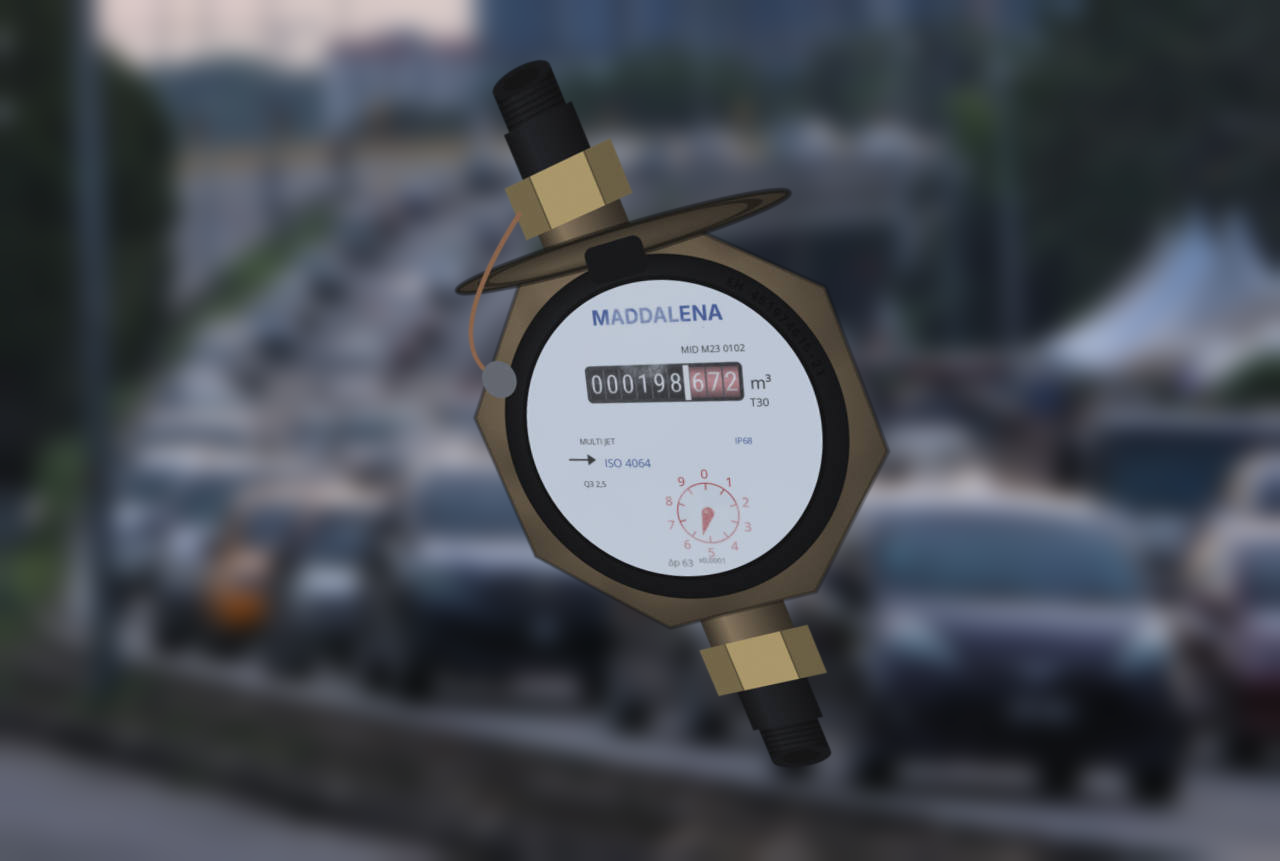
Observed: 198.6725 m³
